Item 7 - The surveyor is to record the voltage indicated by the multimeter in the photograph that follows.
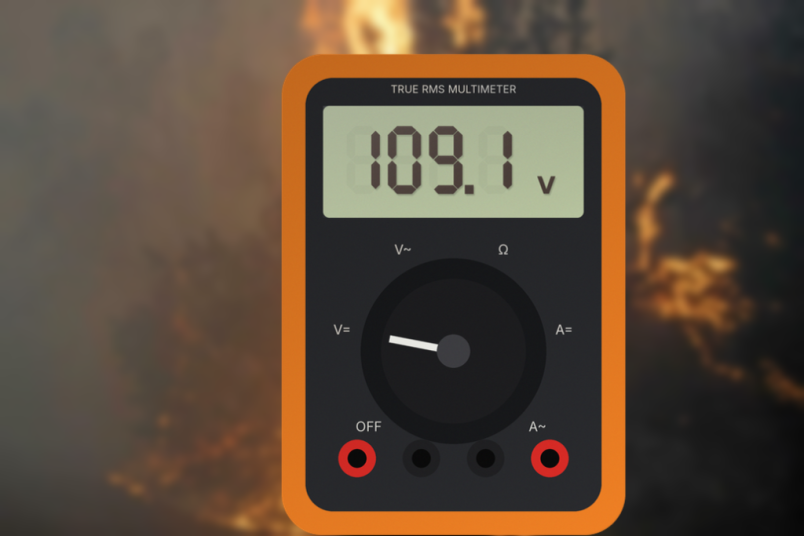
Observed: 109.1 V
